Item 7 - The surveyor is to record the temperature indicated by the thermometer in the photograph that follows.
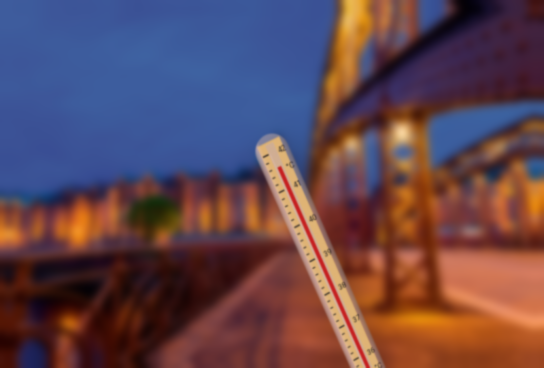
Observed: 41.6 °C
